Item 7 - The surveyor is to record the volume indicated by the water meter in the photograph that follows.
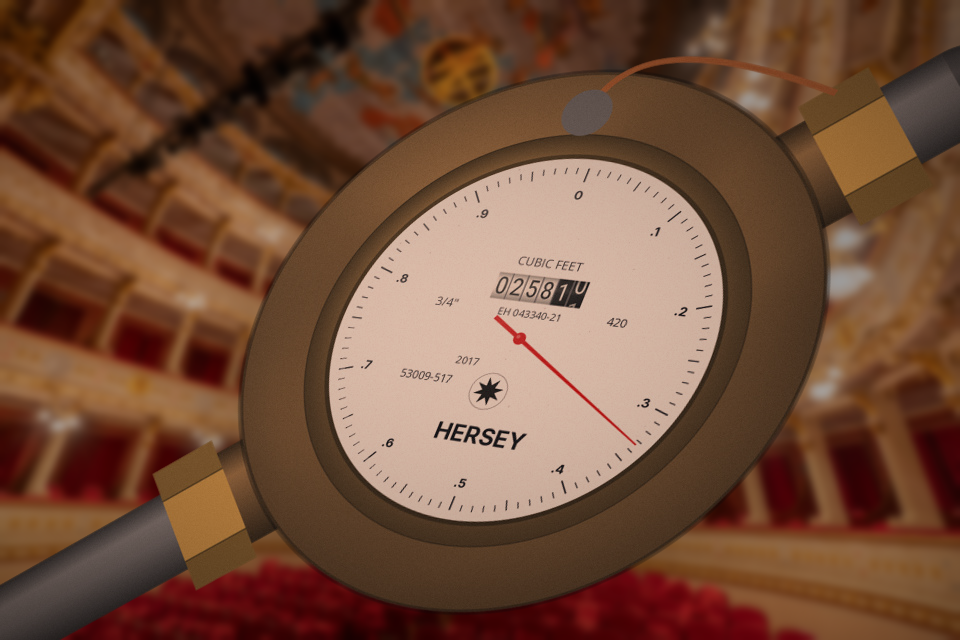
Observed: 25810.33 ft³
